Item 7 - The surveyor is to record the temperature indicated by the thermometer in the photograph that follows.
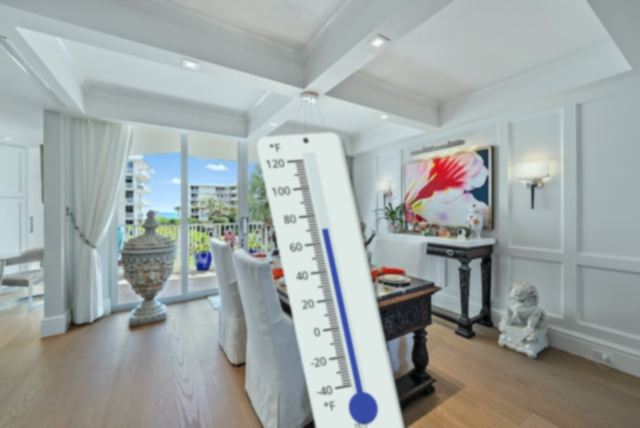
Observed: 70 °F
